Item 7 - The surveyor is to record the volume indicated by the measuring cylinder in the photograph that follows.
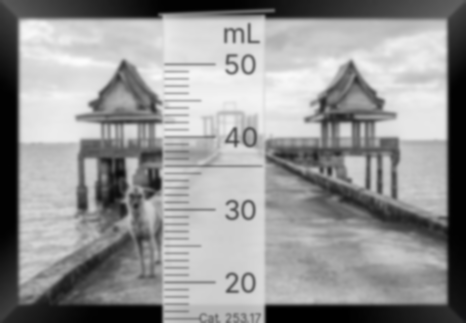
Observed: 36 mL
